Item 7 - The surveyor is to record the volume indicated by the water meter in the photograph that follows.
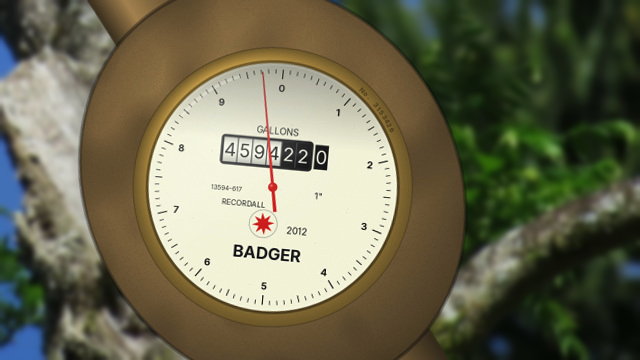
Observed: 4594219.7 gal
